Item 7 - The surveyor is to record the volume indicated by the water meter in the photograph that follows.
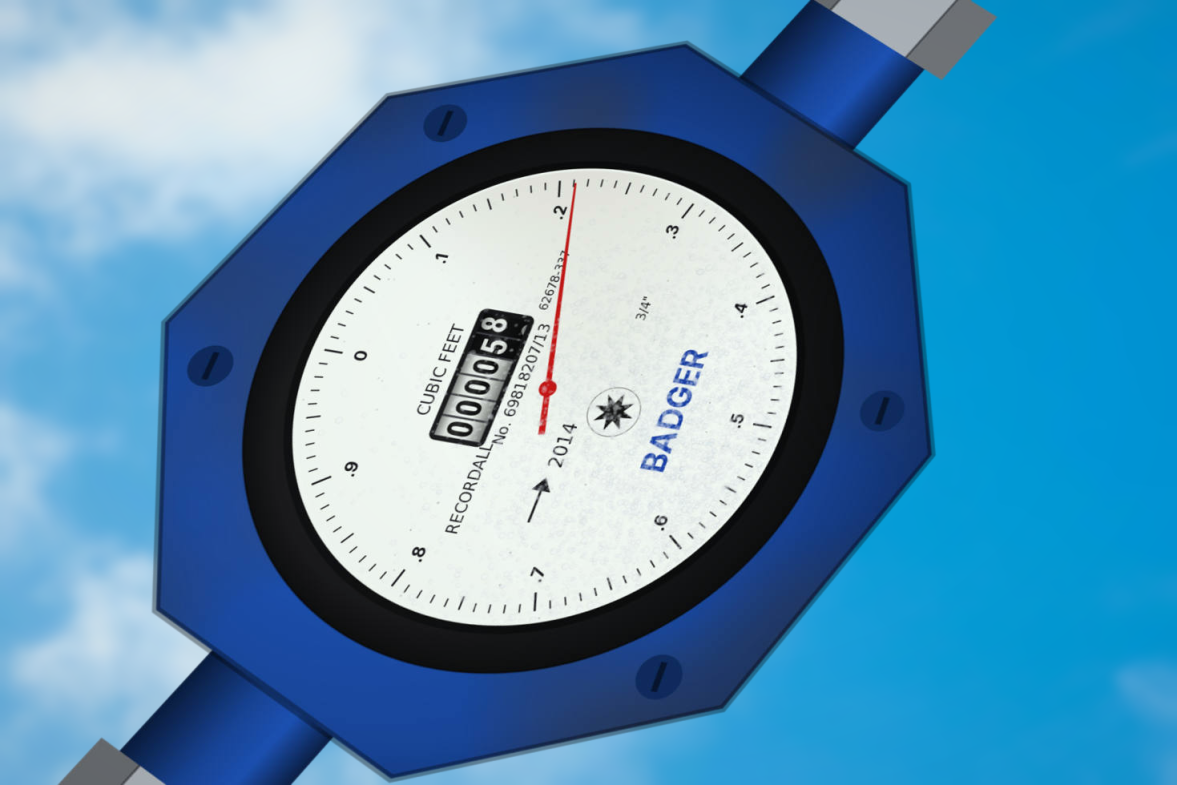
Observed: 58.21 ft³
